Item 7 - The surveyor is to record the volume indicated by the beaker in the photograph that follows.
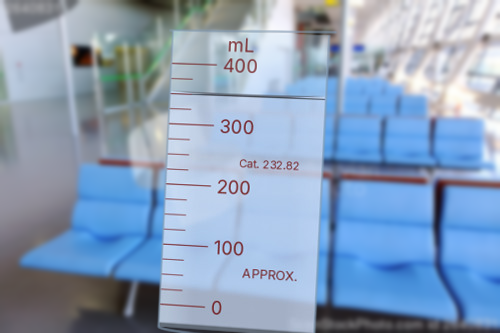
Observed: 350 mL
